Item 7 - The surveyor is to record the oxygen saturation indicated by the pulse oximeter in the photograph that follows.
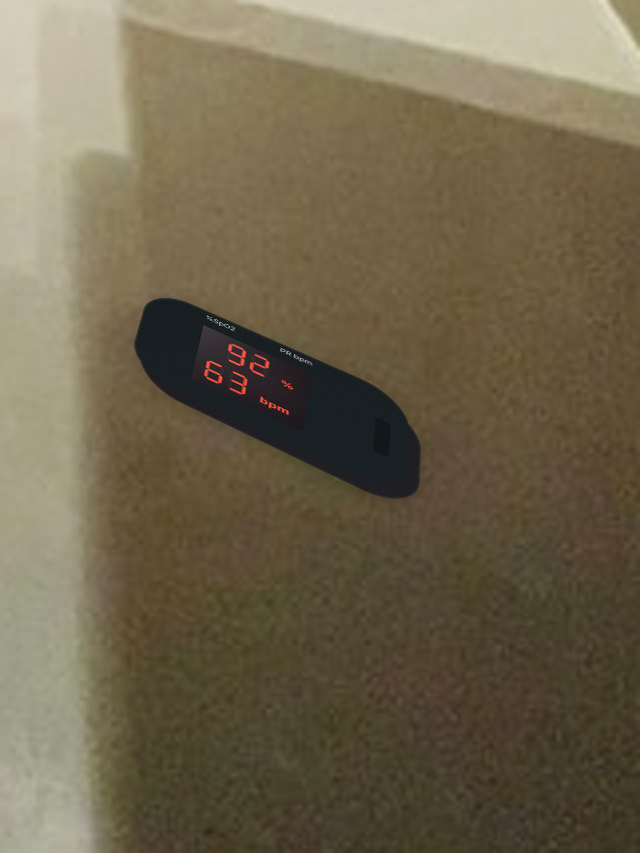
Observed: 92 %
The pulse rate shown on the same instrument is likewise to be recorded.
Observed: 63 bpm
